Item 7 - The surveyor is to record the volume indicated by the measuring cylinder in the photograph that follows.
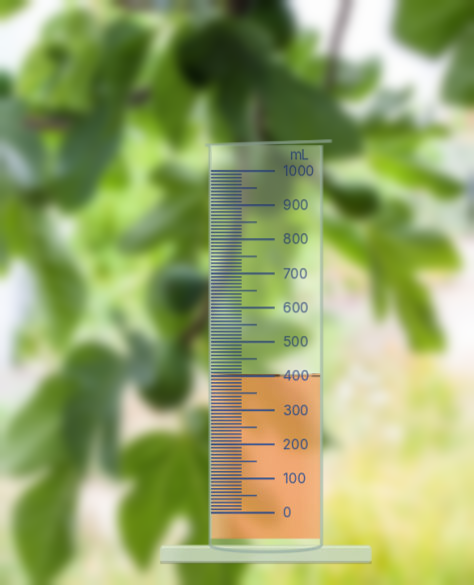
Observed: 400 mL
